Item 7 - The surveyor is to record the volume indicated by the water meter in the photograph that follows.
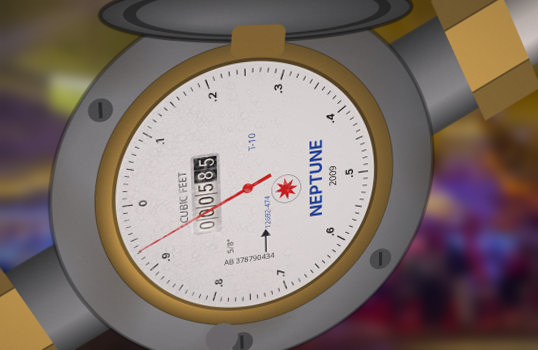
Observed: 584.93 ft³
